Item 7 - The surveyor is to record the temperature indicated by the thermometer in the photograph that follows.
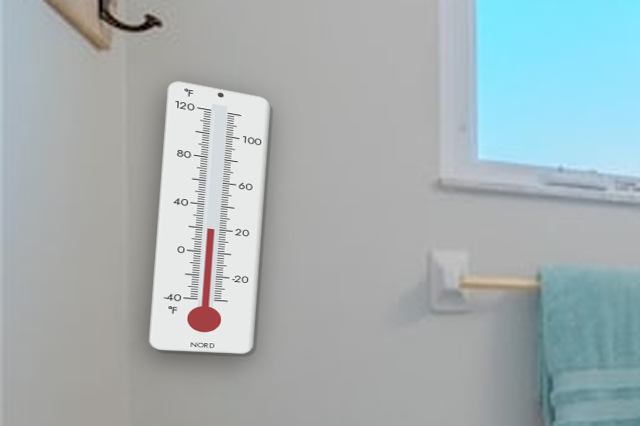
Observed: 20 °F
